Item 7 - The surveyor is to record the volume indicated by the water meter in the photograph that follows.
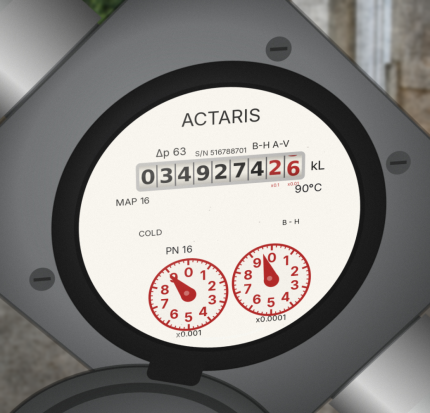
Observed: 349274.2589 kL
